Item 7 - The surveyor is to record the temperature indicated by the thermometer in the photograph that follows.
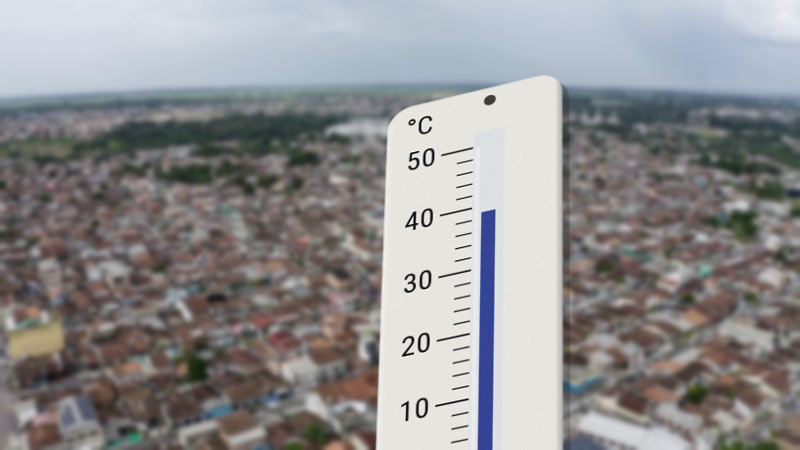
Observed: 39 °C
